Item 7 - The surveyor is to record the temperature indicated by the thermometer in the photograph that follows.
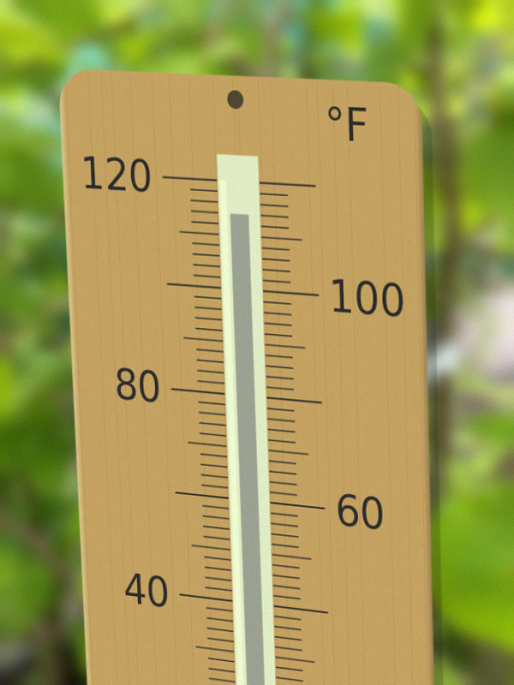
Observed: 114 °F
